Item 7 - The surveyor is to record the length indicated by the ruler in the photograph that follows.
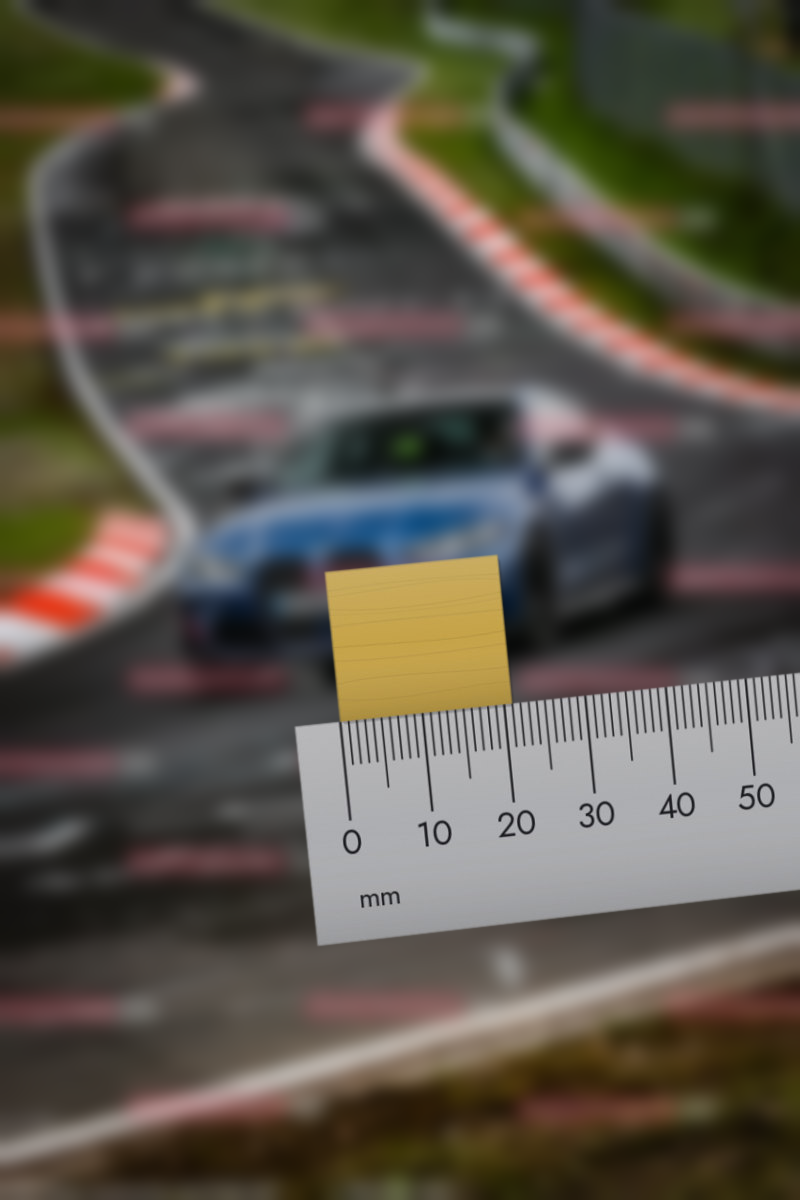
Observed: 21 mm
